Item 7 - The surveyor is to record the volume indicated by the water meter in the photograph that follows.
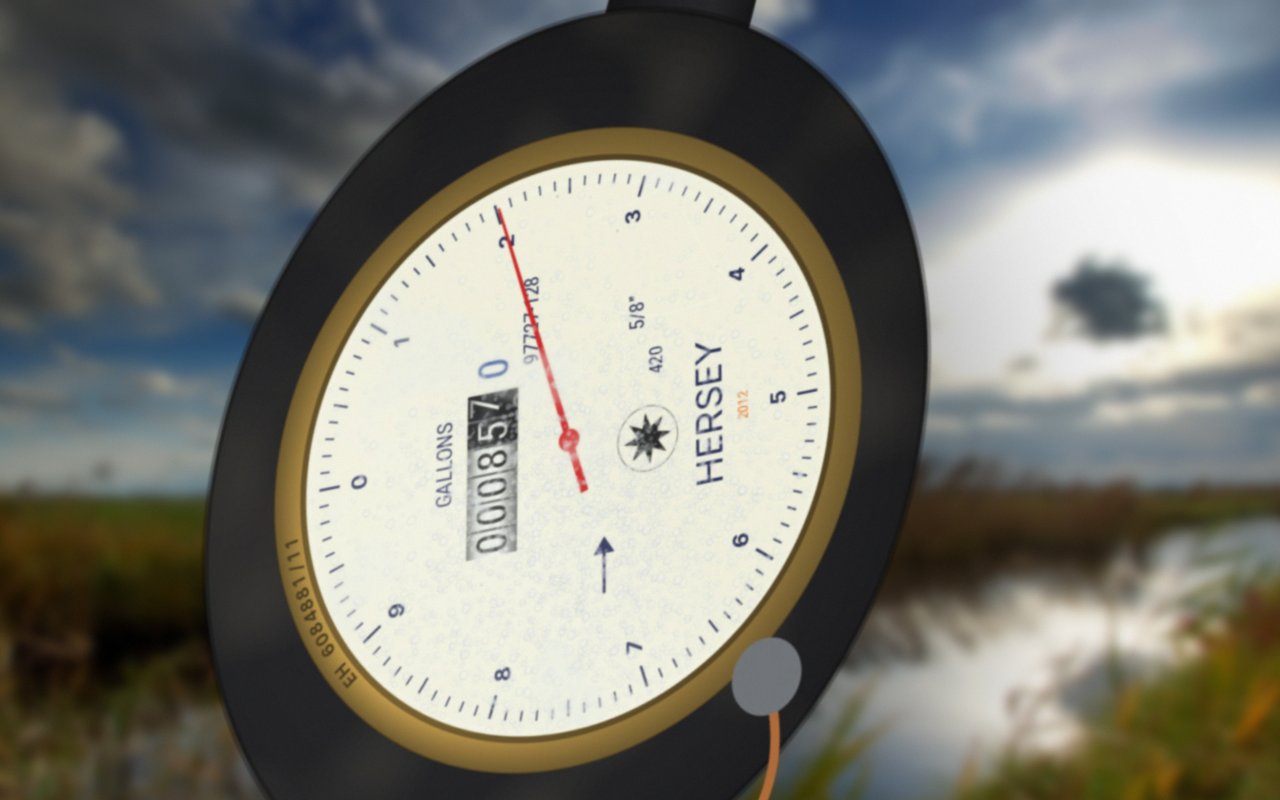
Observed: 8572.0 gal
